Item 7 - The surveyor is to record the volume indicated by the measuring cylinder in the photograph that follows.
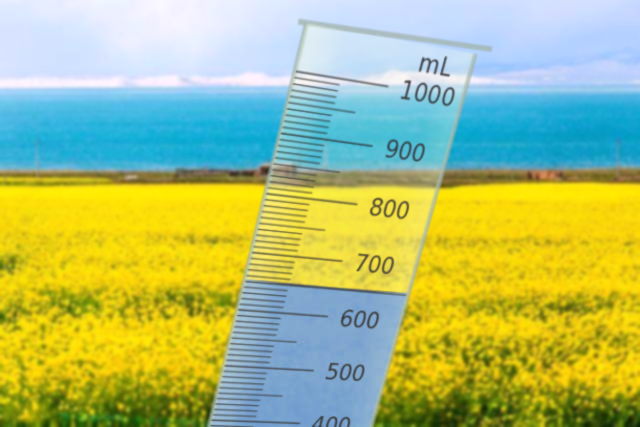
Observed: 650 mL
